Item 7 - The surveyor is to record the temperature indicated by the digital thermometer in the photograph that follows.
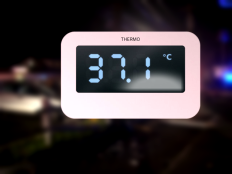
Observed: 37.1 °C
